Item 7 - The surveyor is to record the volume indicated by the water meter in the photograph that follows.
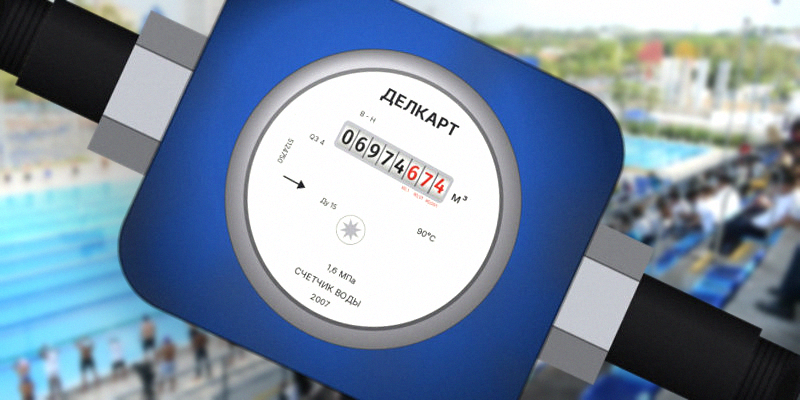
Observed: 6974.674 m³
